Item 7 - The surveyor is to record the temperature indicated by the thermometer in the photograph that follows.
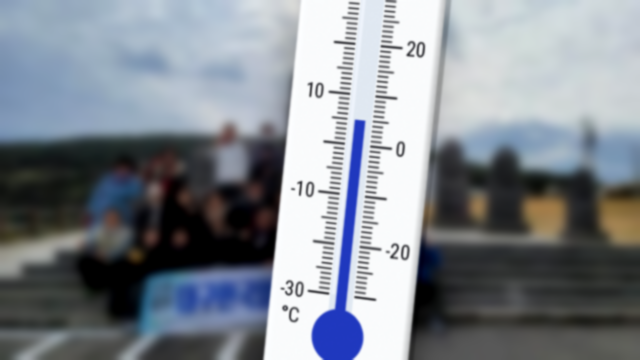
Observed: 5 °C
